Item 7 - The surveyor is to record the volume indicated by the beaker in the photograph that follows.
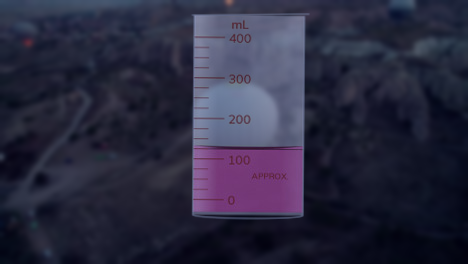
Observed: 125 mL
